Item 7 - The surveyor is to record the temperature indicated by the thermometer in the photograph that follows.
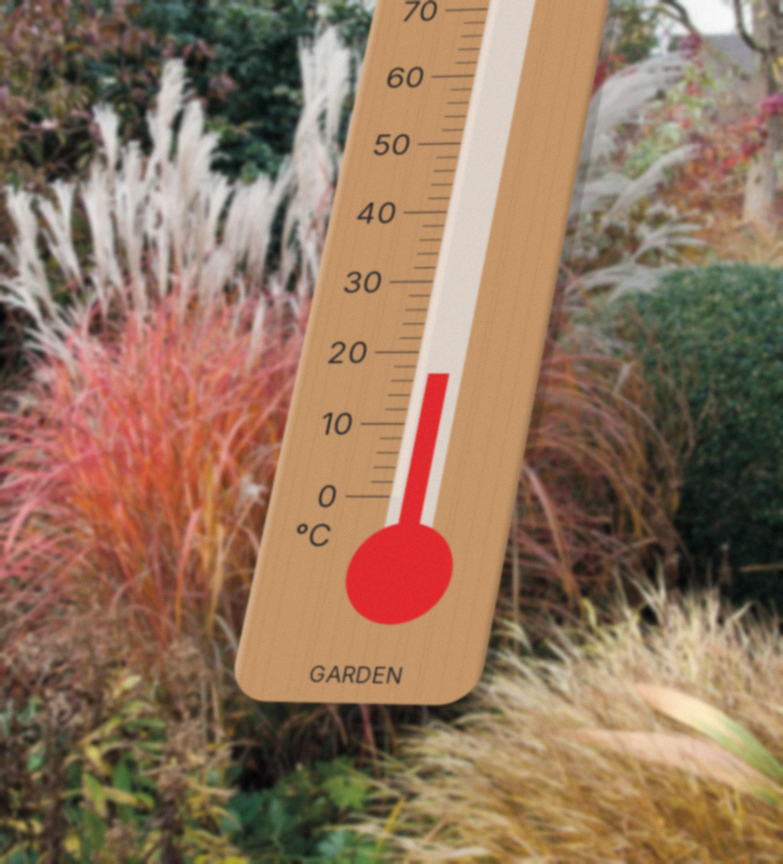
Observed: 17 °C
